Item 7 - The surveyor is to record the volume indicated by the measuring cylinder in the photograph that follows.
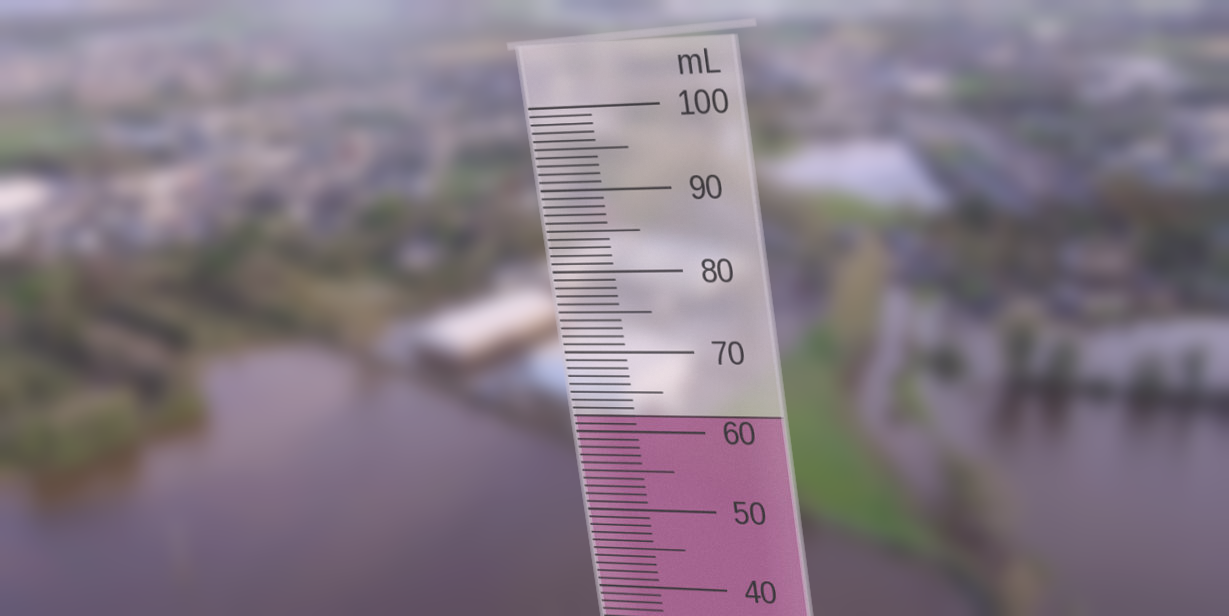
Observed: 62 mL
